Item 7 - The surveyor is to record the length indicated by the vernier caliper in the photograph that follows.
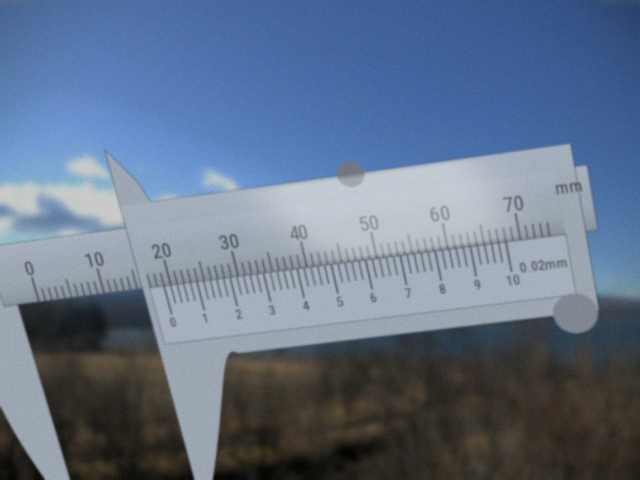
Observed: 19.0 mm
